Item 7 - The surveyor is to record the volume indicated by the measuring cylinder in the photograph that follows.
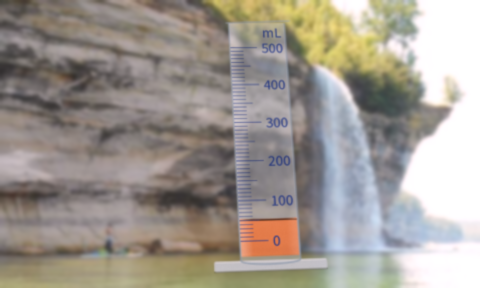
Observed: 50 mL
